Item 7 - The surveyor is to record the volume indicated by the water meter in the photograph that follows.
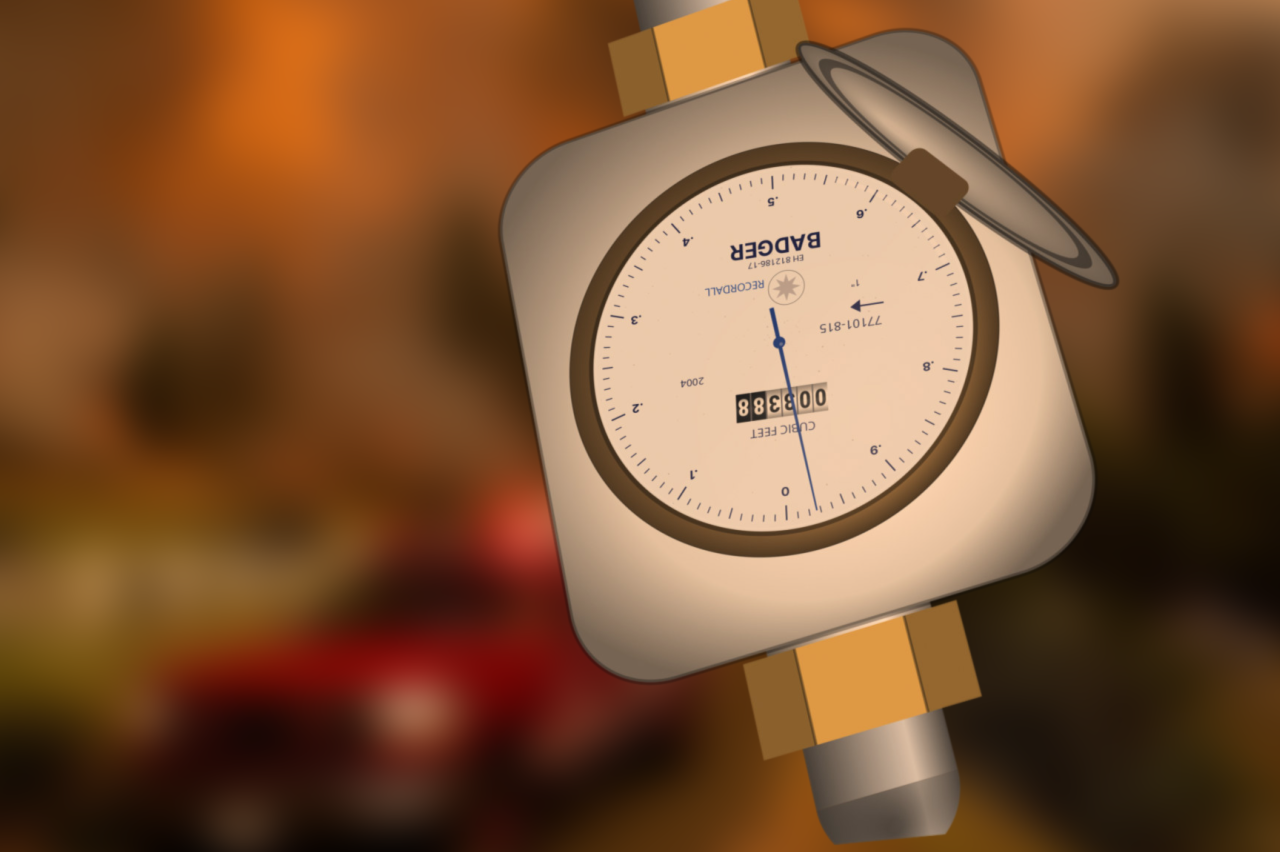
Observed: 3387.97 ft³
